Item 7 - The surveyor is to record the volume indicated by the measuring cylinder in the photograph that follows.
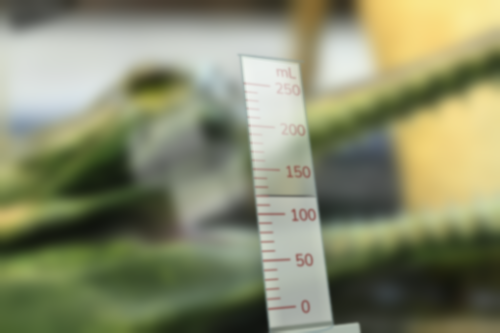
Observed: 120 mL
